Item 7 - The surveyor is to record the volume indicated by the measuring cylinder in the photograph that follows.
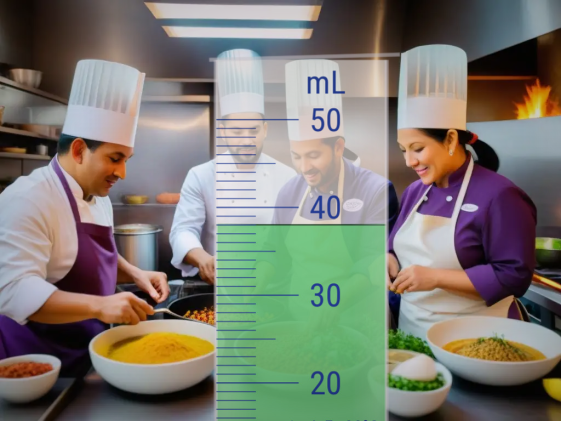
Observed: 38 mL
